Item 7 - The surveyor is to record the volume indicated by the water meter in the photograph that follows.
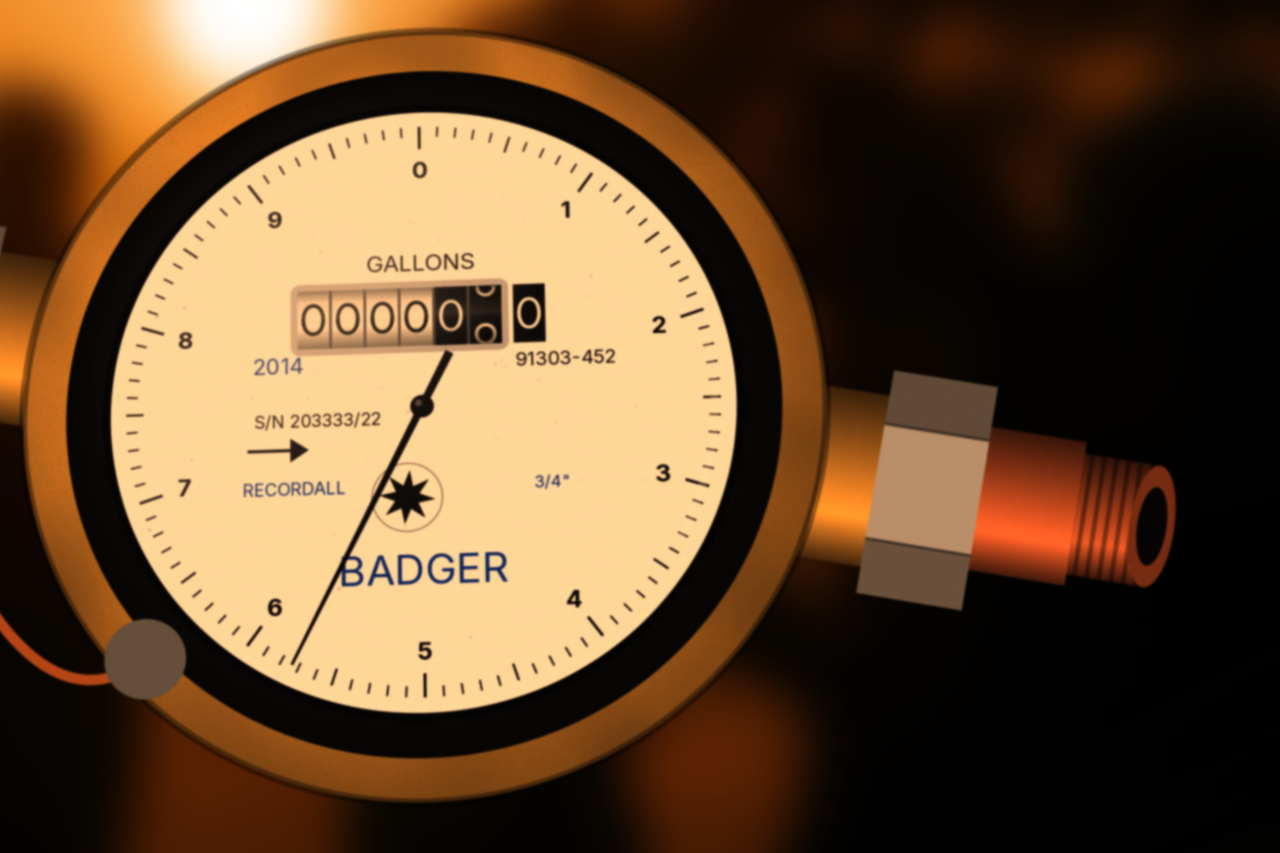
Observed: 85.7 gal
